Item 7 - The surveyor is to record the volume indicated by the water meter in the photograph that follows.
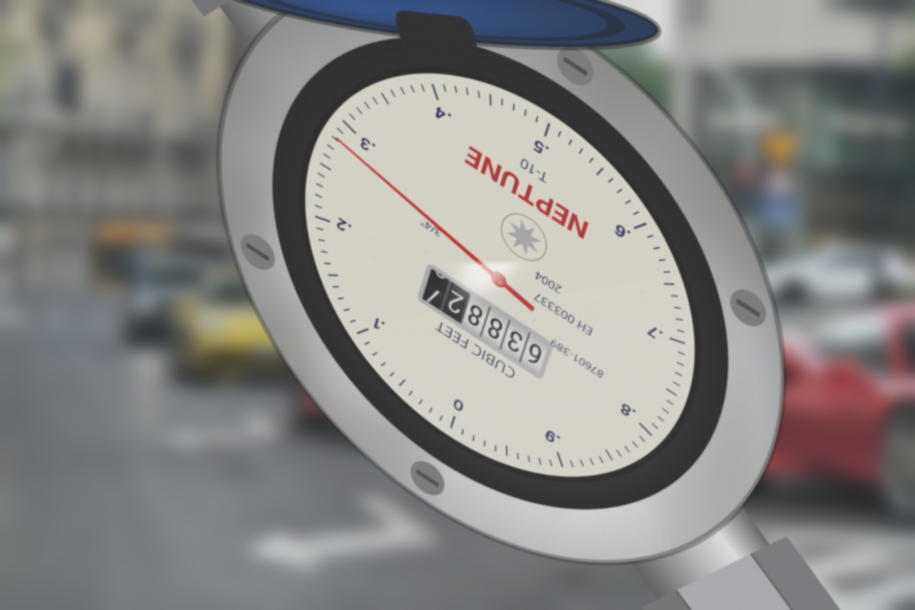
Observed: 638827.28 ft³
